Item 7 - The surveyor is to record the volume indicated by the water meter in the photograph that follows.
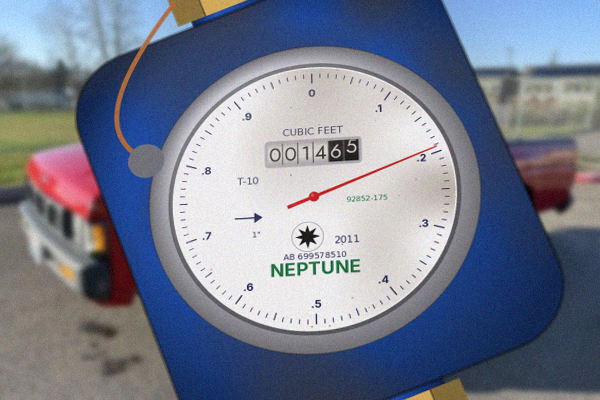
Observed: 1465.19 ft³
